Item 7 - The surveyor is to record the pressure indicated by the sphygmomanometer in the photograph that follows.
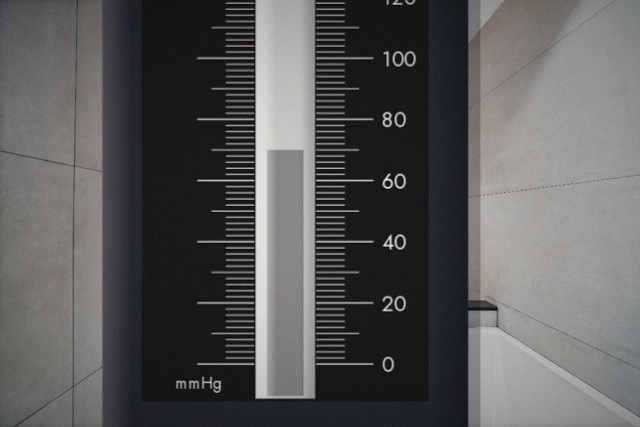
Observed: 70 mmHg
